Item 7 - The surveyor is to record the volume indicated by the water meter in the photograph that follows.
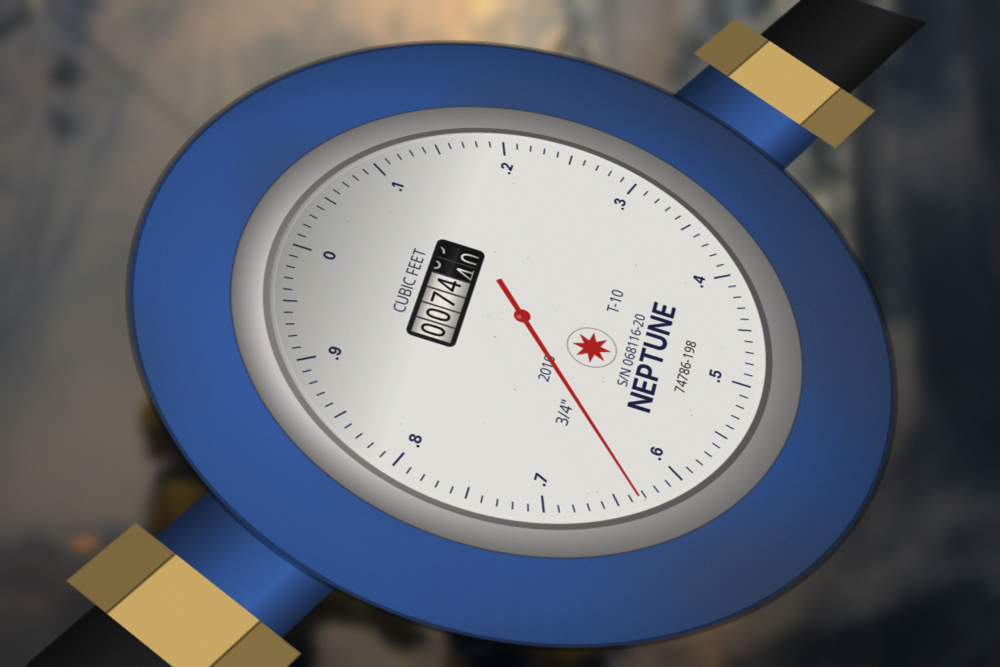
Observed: 7439.63 ft³
